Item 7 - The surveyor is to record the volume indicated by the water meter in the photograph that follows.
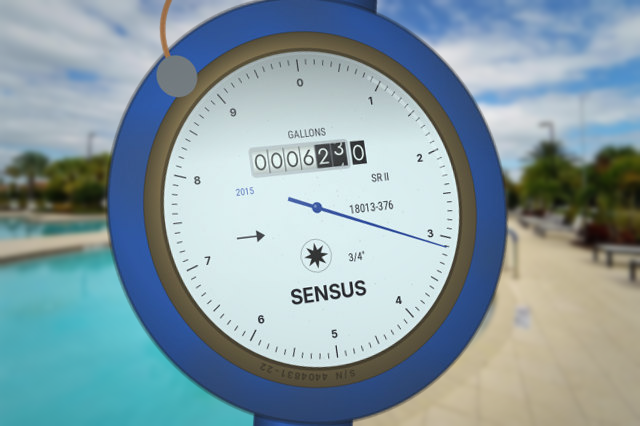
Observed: 6233.1 gal
